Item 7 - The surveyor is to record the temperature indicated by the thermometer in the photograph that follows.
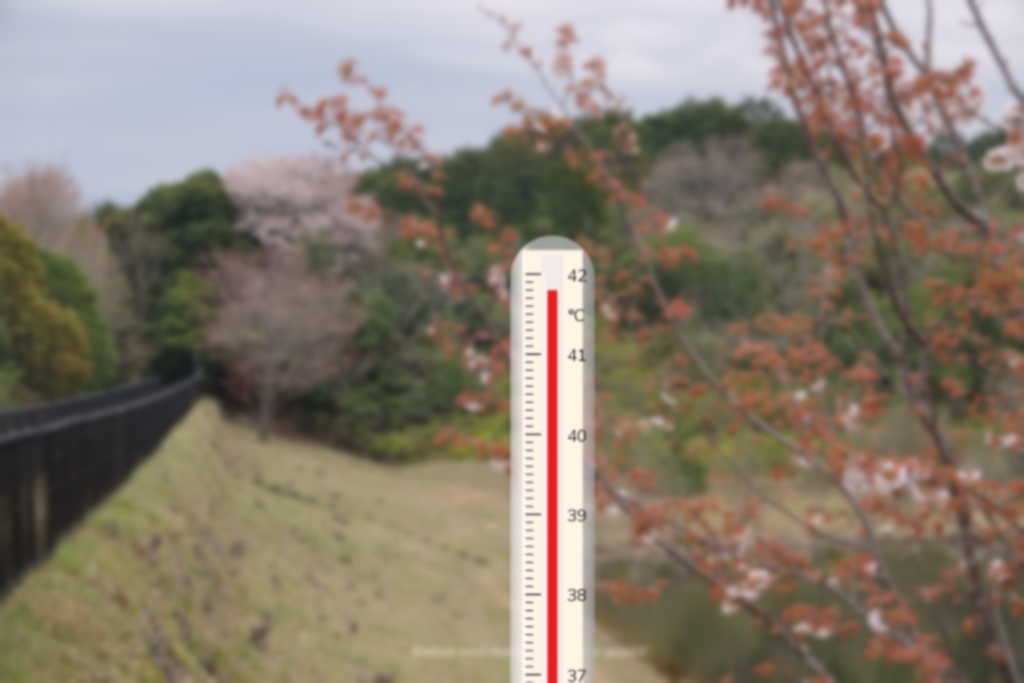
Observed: 41.8 °C
